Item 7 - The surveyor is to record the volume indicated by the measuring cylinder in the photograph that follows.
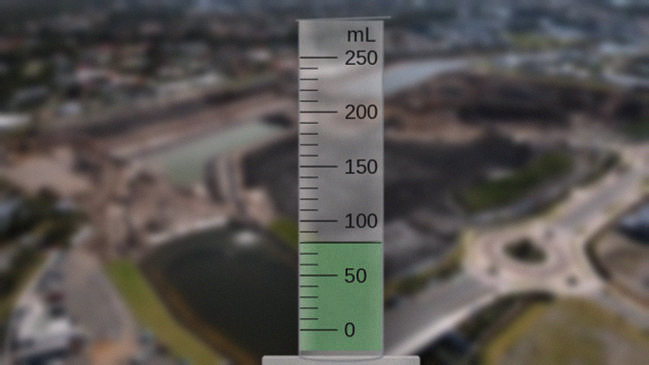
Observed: 80 mL
